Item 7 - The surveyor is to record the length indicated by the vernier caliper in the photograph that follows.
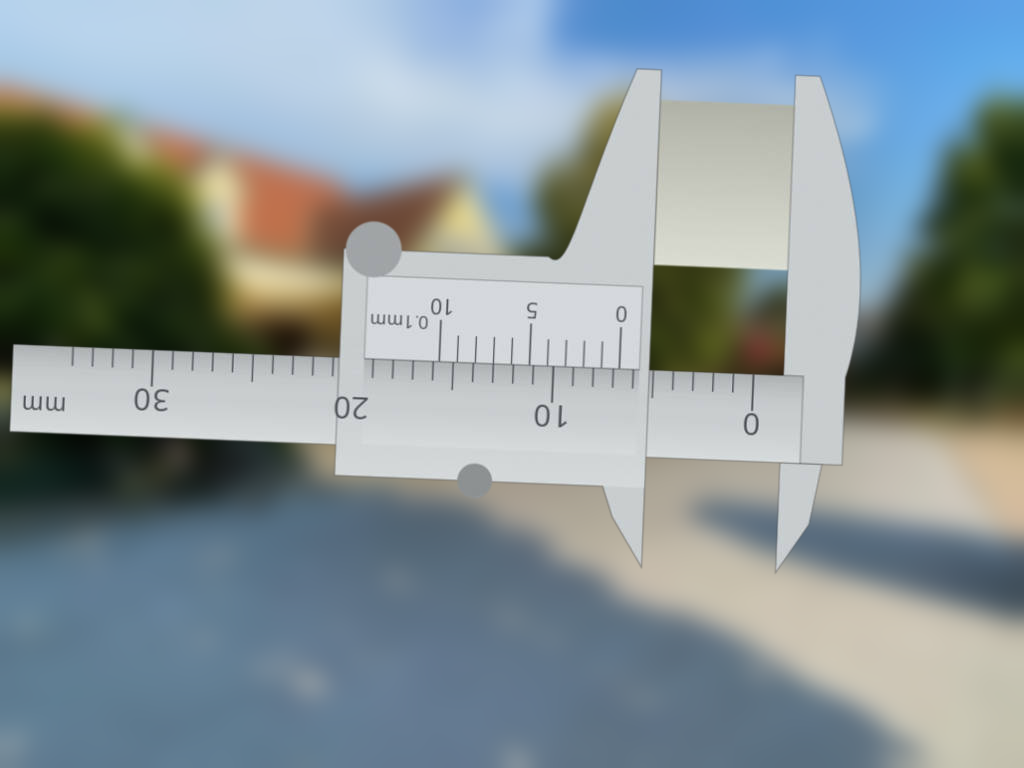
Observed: 6.7 mm
